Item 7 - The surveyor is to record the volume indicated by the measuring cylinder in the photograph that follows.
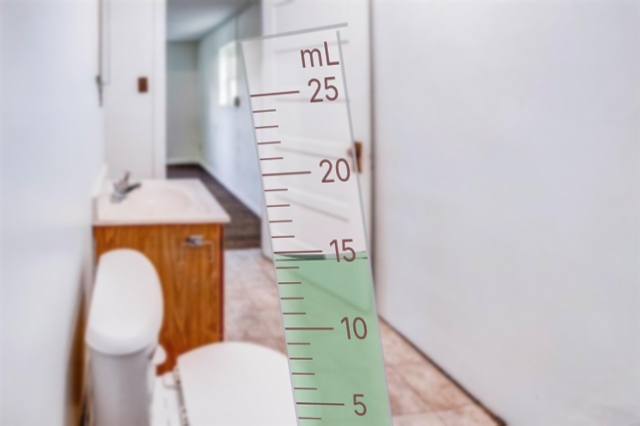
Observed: 14.5 mL
